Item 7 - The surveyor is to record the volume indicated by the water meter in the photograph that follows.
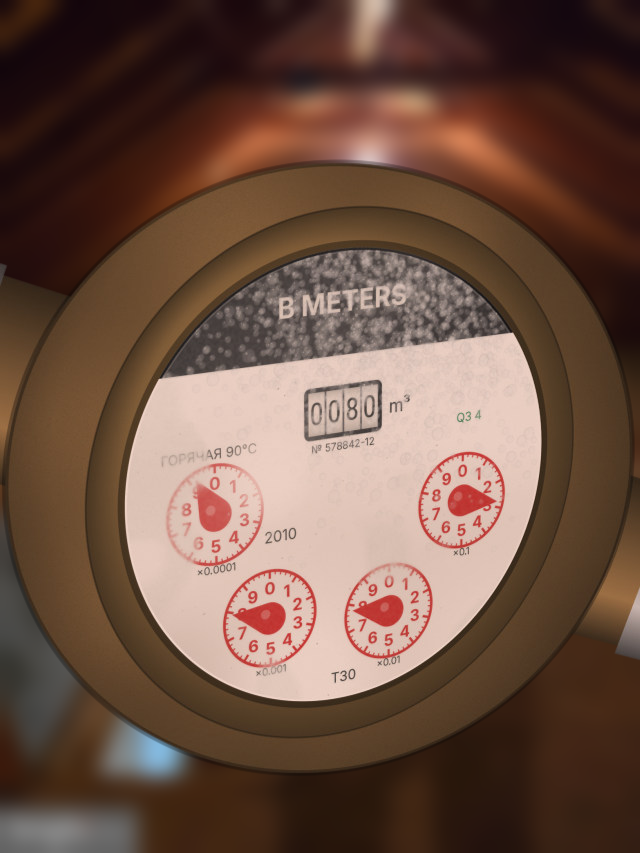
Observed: 80.2779 m³
